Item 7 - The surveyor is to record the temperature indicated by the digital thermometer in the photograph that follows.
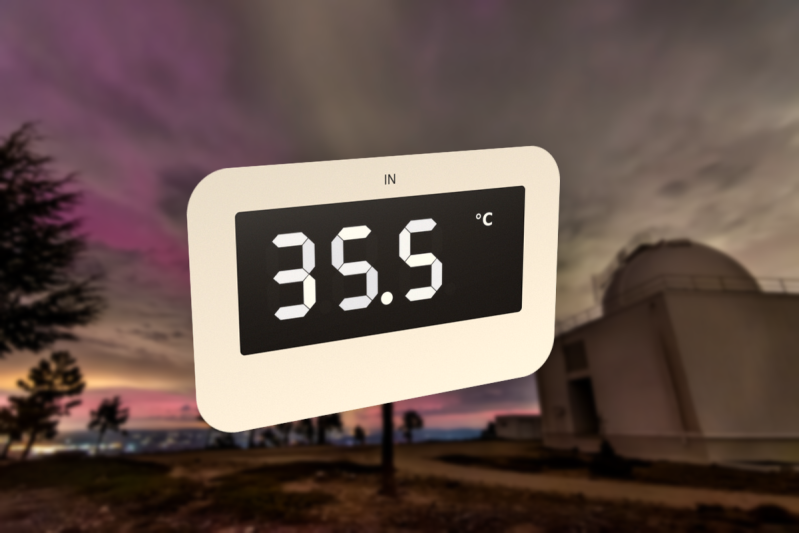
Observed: 35.5 °C
